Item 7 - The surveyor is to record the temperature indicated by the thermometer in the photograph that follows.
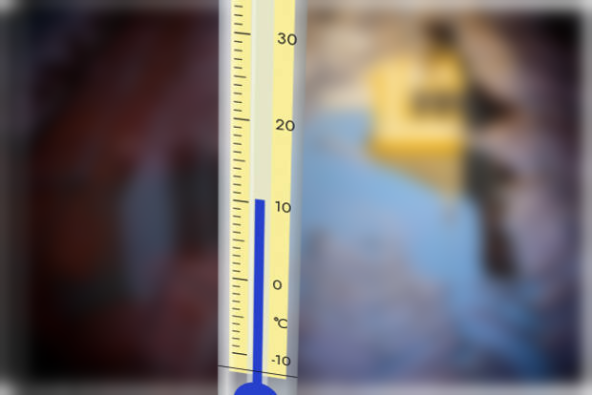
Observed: 10.5 °C
